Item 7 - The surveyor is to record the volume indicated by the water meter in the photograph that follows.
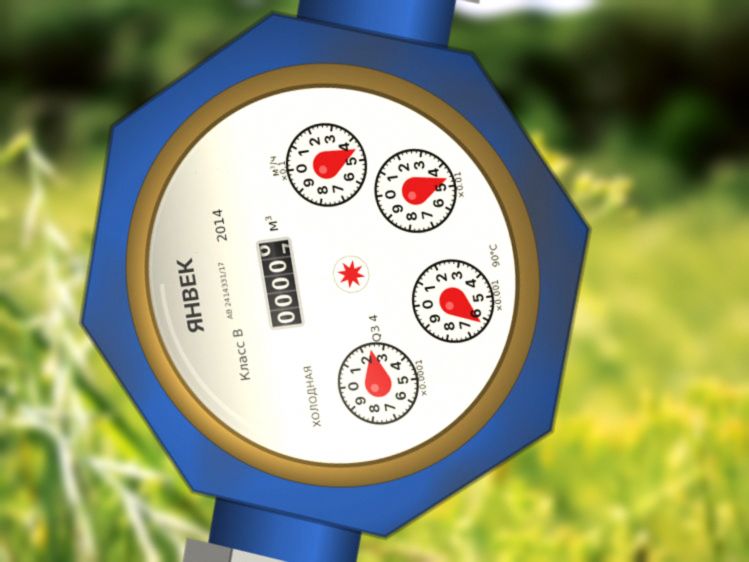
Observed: 6.4462 m³
